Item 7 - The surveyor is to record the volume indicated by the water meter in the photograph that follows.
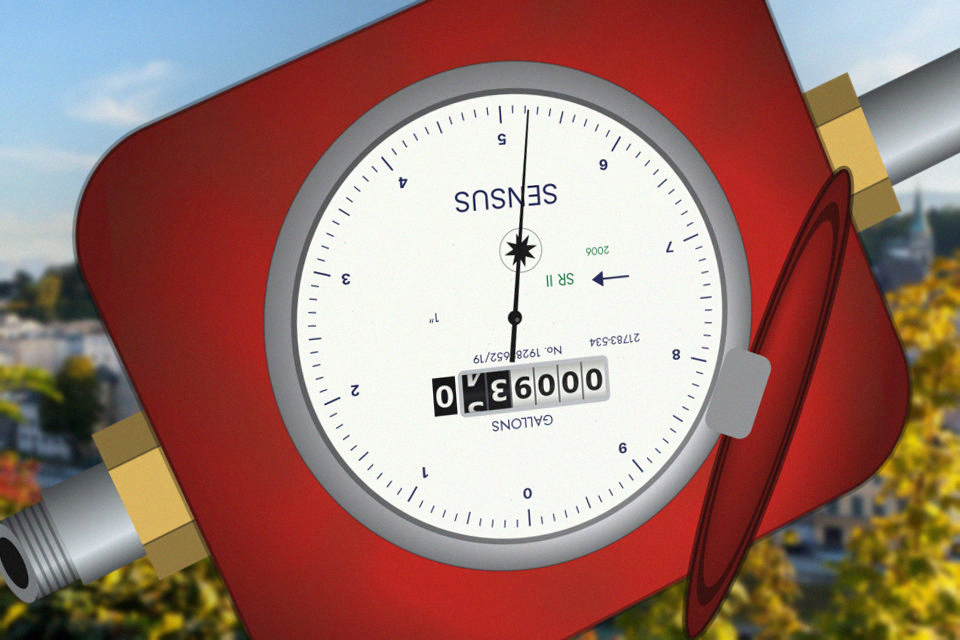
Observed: 9335.2 gal
